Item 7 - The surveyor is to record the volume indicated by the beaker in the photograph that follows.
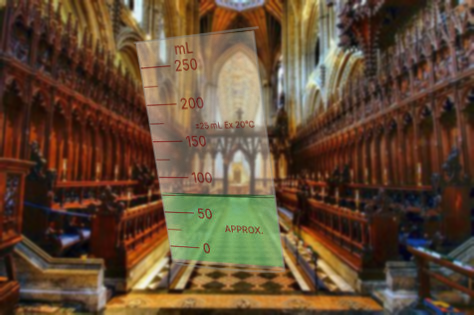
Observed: 75 mL
